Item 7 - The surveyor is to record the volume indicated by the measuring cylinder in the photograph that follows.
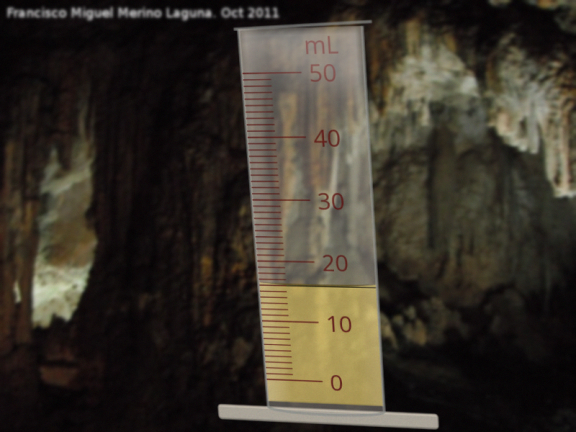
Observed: 16 mL
